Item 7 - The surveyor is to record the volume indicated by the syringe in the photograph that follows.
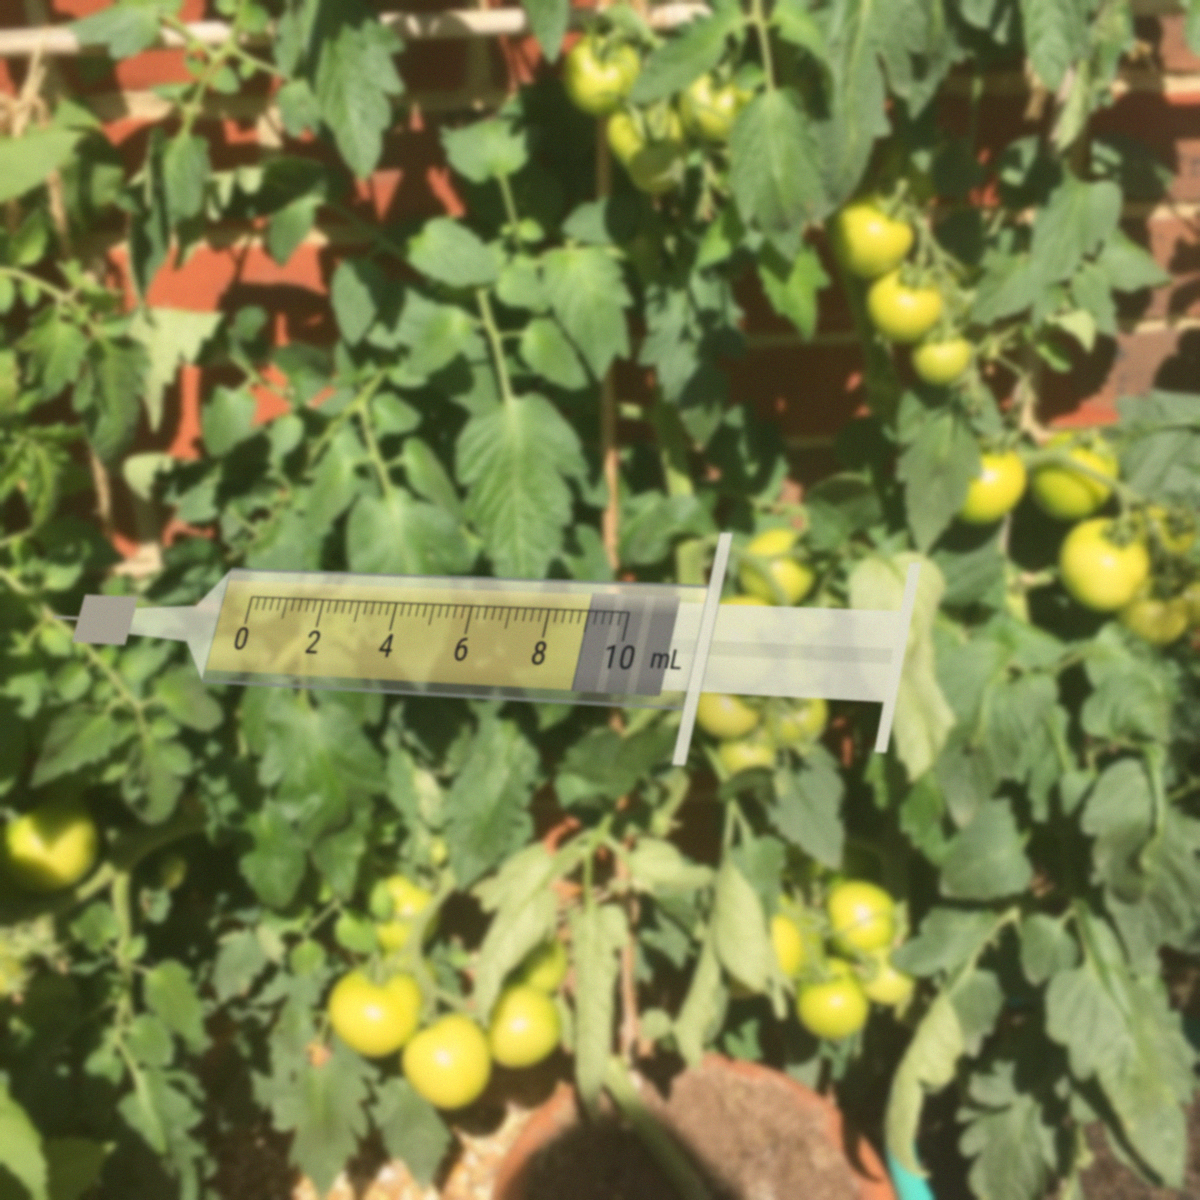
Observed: 9 mL
